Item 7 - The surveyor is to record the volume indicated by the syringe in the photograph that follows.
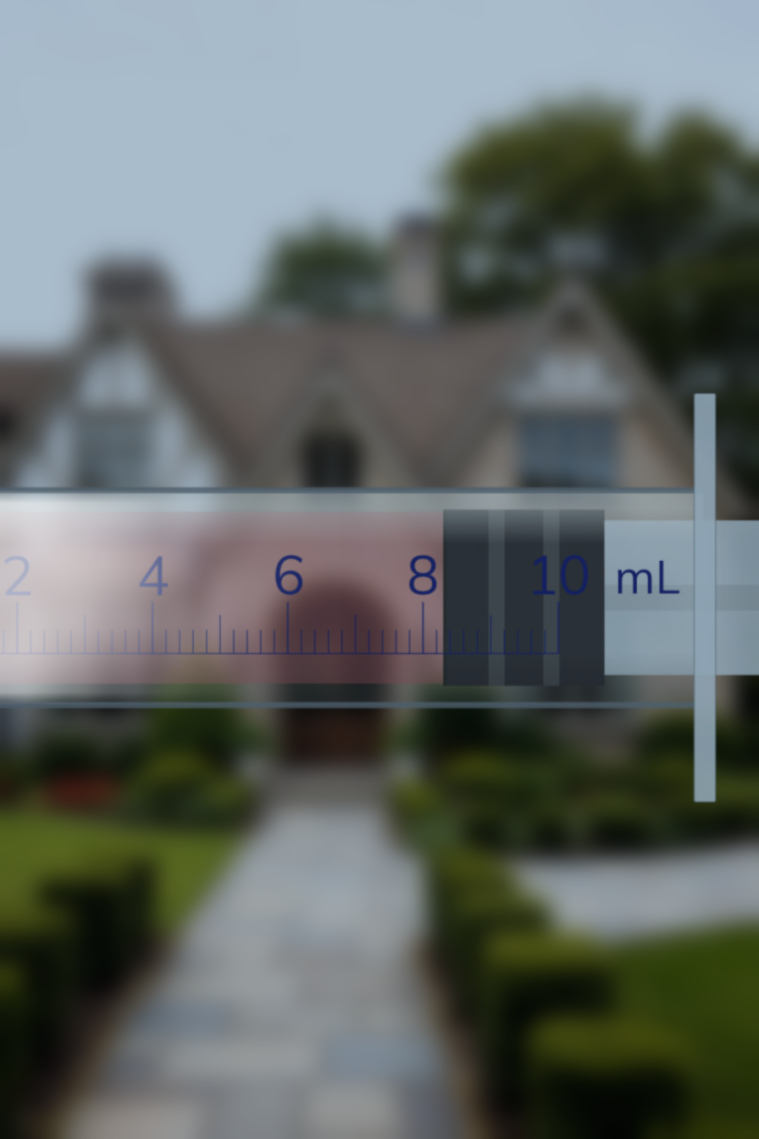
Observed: 8.3 mL
